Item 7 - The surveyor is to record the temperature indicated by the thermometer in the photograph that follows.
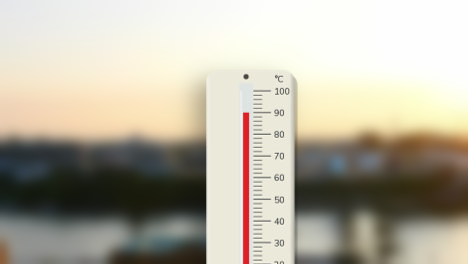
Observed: 90 °C
